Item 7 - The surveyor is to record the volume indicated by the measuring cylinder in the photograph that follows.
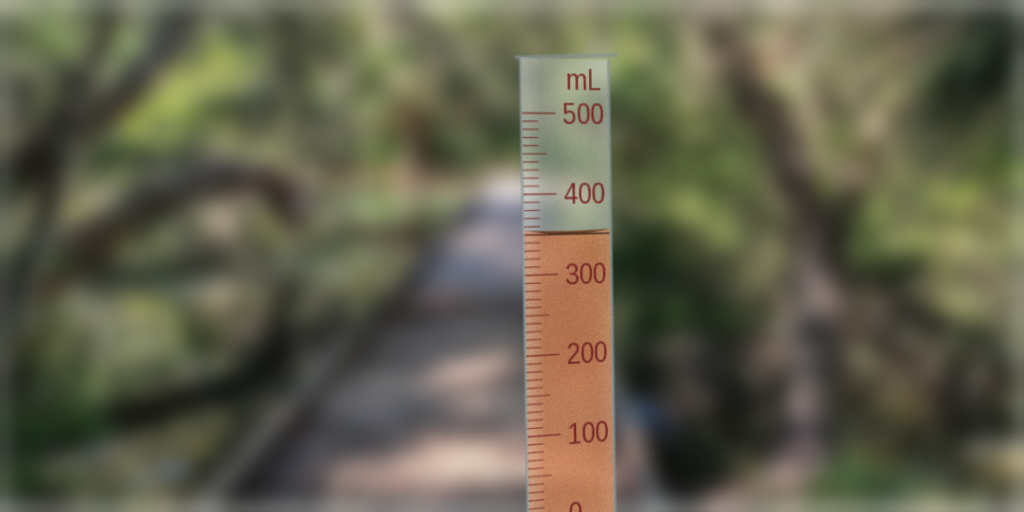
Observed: 350 mL
